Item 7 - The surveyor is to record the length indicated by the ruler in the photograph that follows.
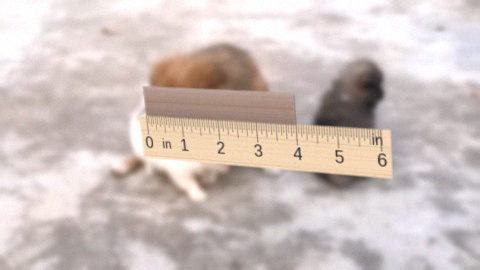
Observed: 4 in
